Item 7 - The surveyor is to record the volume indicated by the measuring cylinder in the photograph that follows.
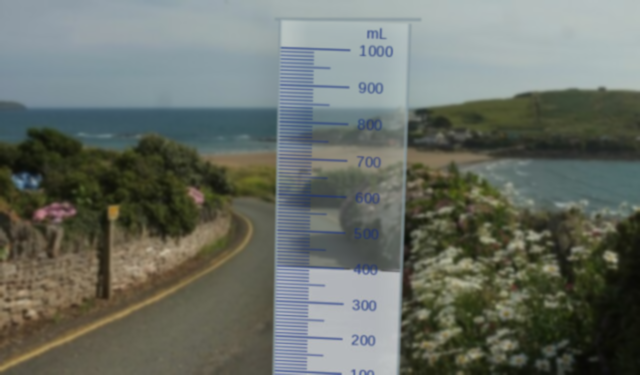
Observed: 400 mL
